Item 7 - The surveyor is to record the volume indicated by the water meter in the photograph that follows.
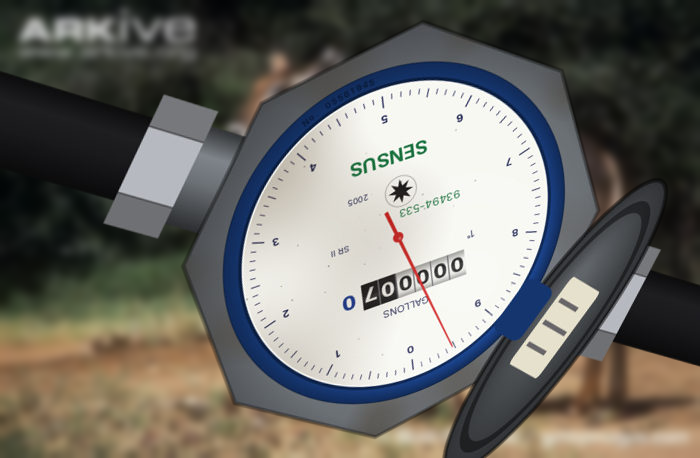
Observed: 69.5 gal
